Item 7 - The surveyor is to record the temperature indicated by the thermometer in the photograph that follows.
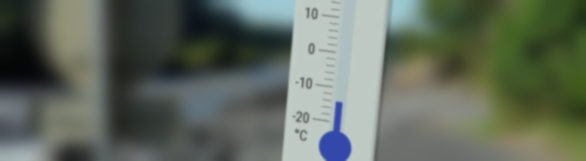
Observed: -14 °C
